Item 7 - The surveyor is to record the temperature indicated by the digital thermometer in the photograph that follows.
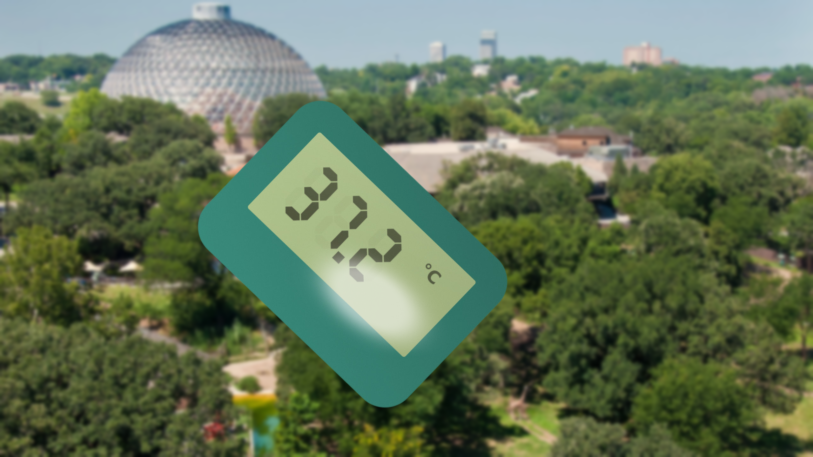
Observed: 37.2 °C
